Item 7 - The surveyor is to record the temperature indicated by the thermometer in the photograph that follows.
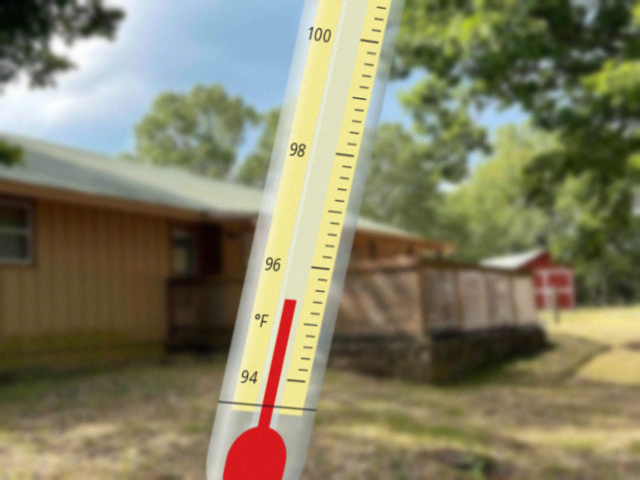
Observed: 95.4 °F
